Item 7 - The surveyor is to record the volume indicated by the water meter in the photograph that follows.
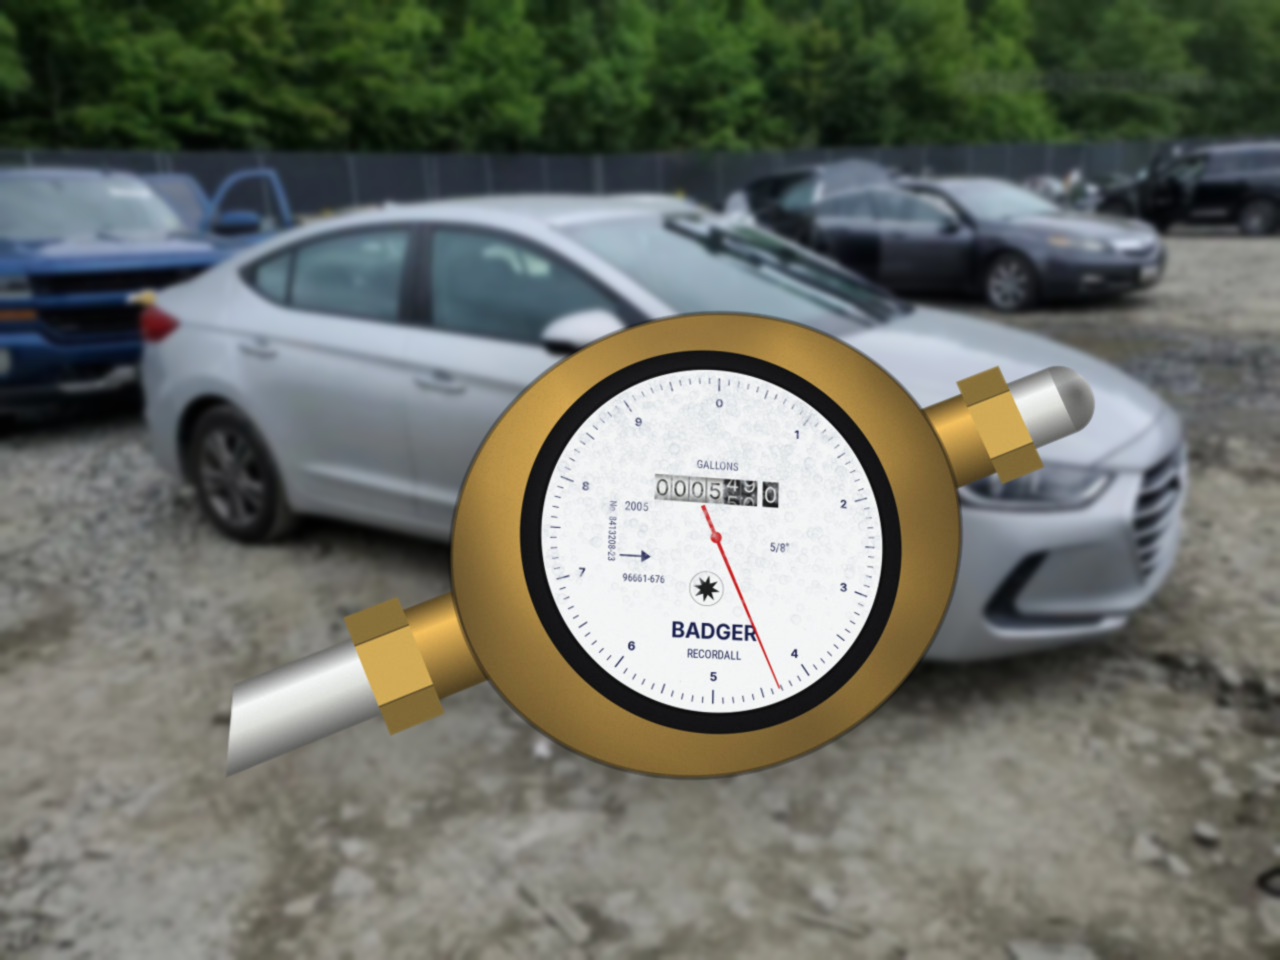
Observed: 5494.3 gal
